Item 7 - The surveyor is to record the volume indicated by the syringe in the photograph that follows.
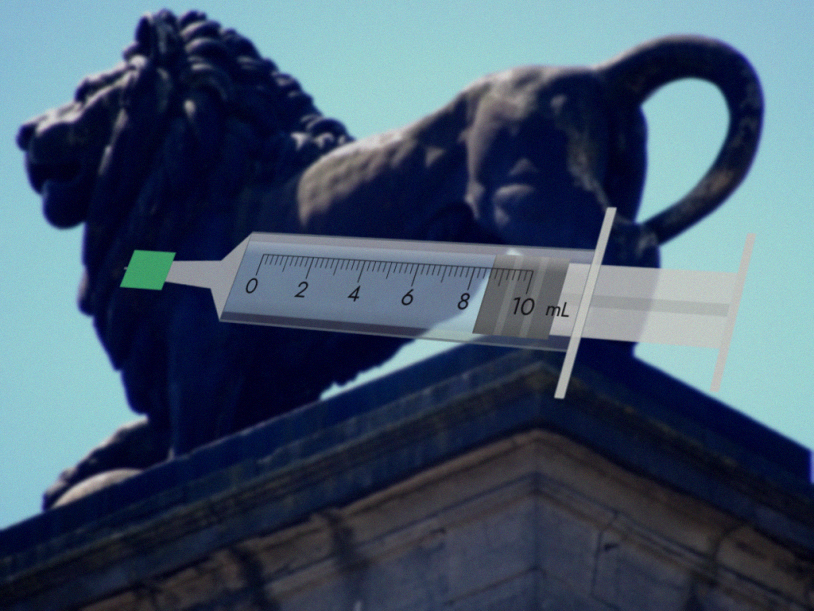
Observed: 8.6 mL
